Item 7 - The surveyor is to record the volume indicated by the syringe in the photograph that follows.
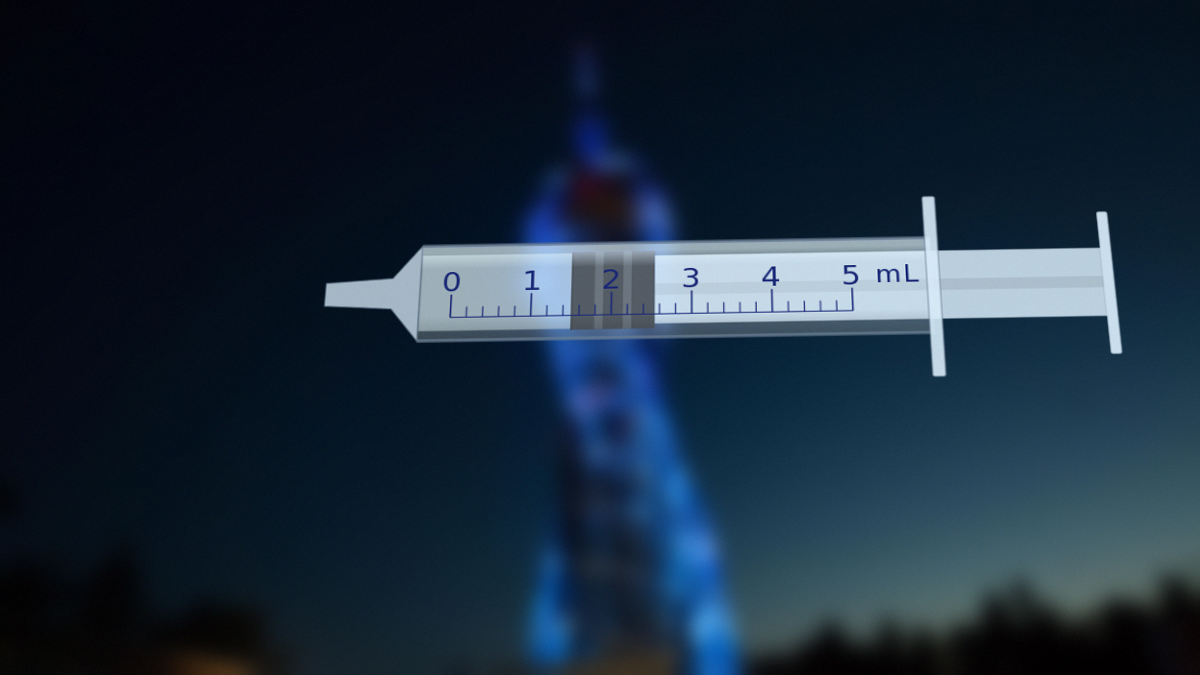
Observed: 1.5 mL
